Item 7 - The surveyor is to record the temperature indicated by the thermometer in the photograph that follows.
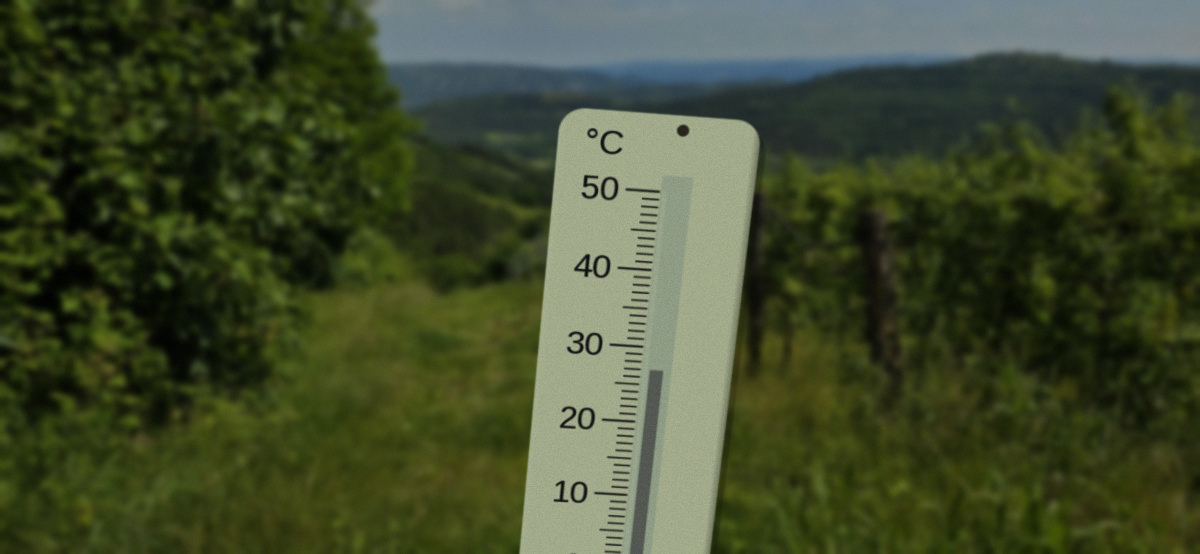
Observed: 27 °C
